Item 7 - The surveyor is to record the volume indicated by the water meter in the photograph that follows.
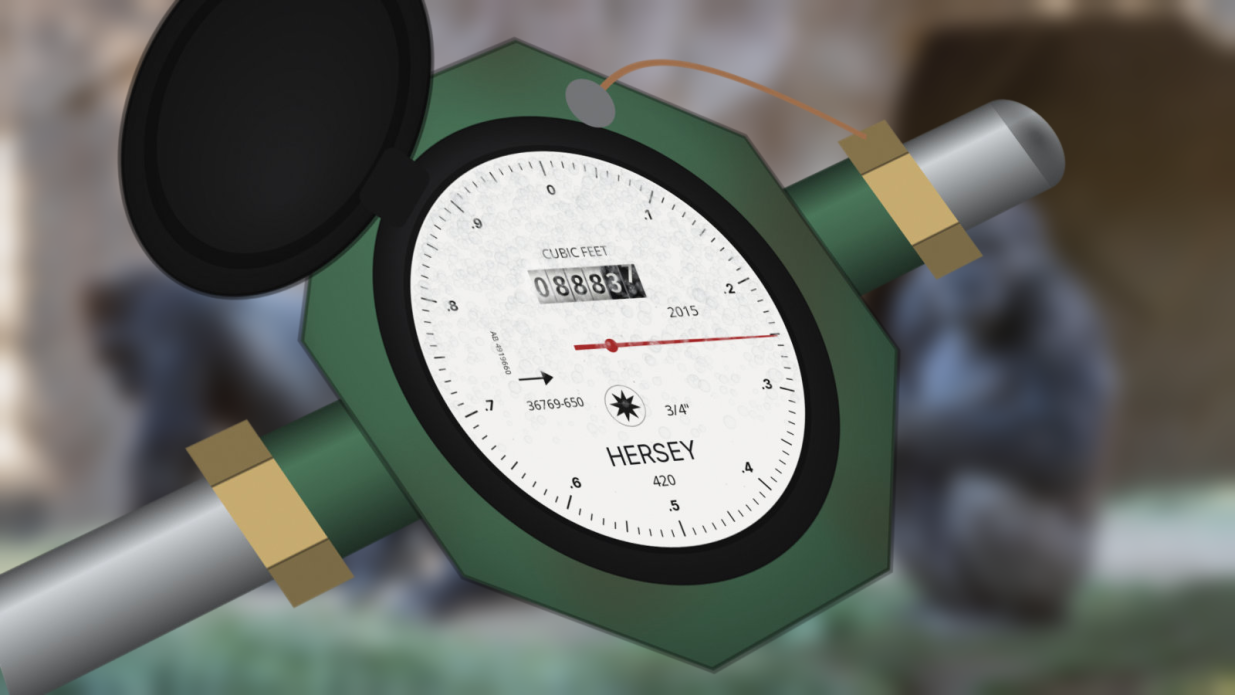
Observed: 88837.25 ft³
